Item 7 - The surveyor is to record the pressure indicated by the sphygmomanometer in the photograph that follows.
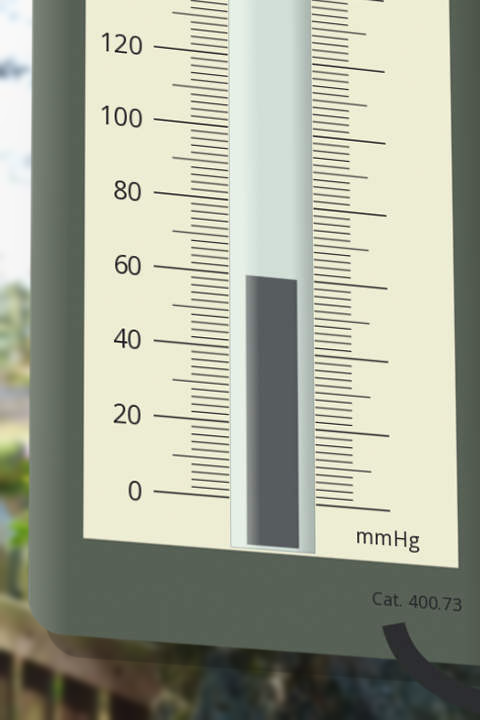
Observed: 60 mmHg
